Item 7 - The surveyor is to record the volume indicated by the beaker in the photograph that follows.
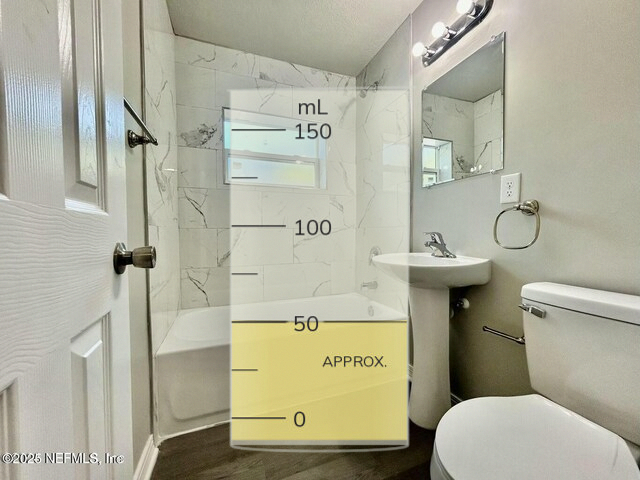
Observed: 50 mL
